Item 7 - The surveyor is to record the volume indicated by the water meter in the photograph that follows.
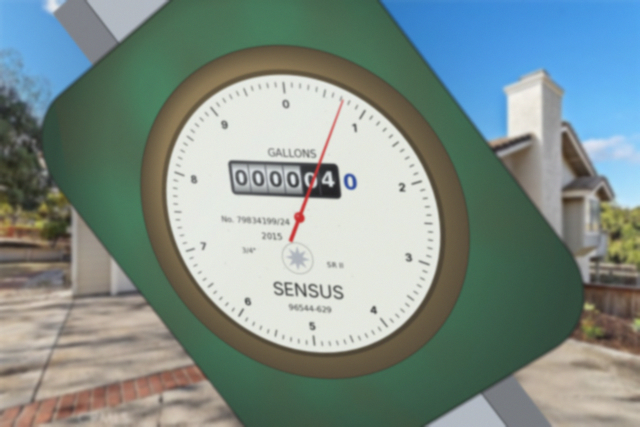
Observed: 40.7 gal
